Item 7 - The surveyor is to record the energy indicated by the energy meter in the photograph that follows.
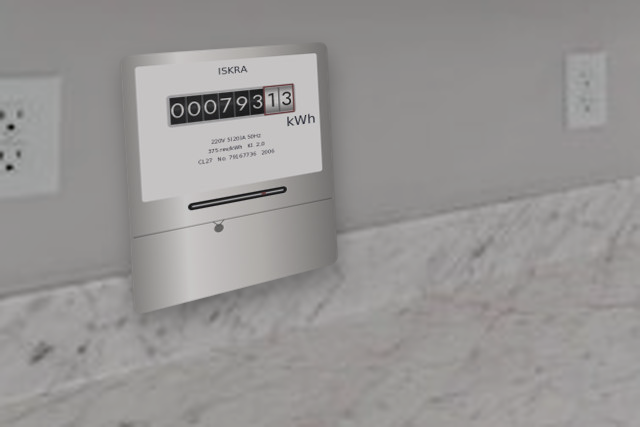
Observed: 793.13 kWh
